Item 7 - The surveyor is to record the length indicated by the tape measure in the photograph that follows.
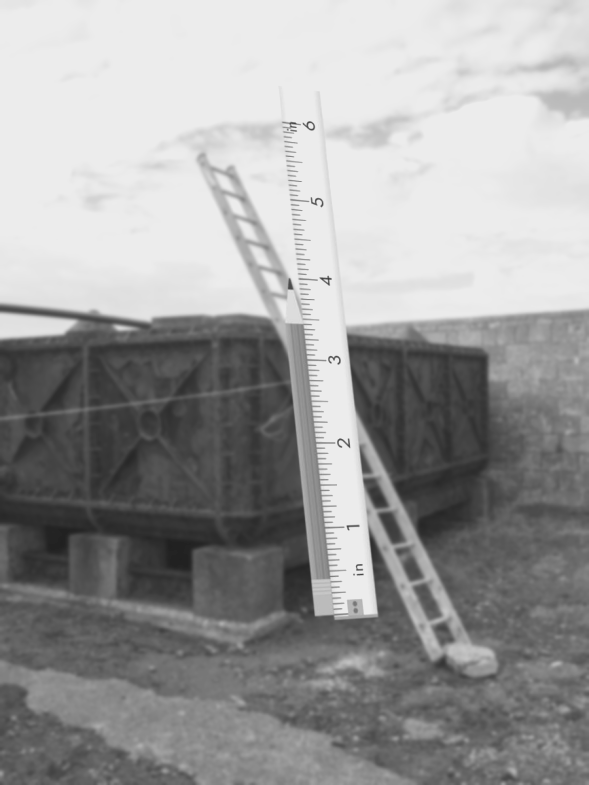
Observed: 4 in
